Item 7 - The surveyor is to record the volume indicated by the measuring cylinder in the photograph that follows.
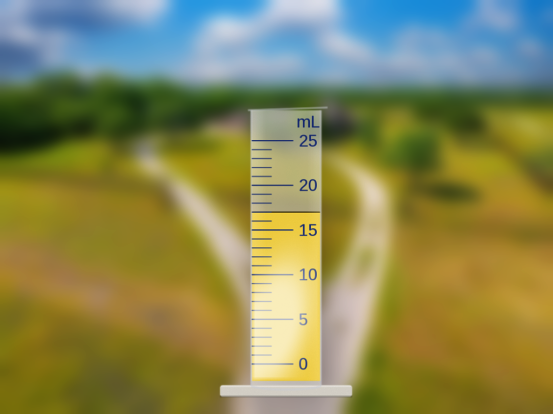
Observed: 17 mL
